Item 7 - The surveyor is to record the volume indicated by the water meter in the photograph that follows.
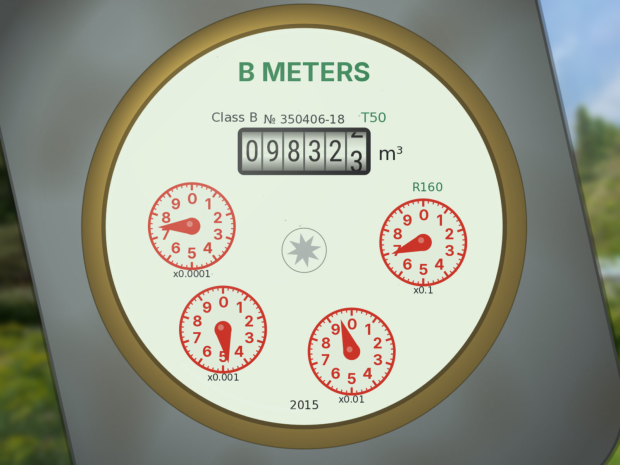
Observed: 98322.6947 m³
